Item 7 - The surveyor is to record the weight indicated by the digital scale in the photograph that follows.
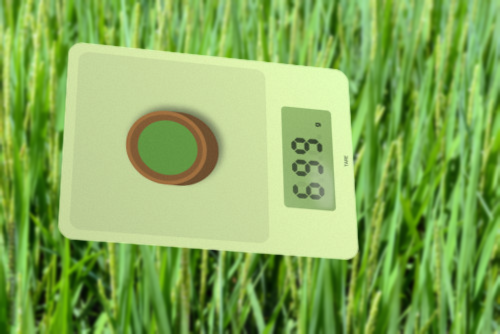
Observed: 699 g
